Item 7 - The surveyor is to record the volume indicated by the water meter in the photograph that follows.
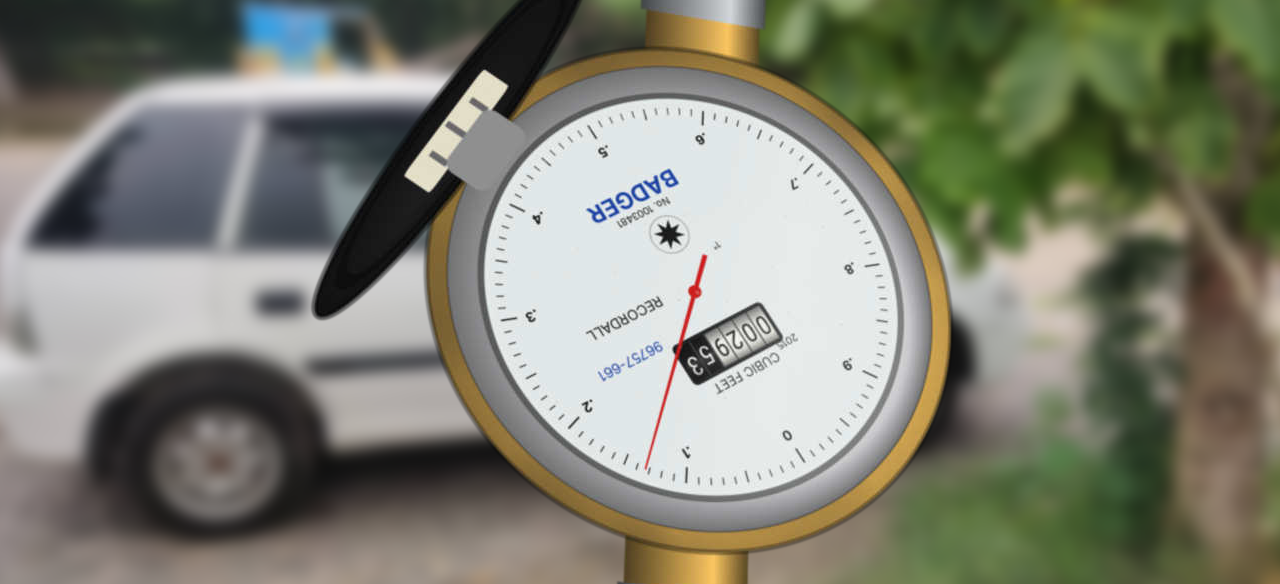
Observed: 2953.13 ft³
